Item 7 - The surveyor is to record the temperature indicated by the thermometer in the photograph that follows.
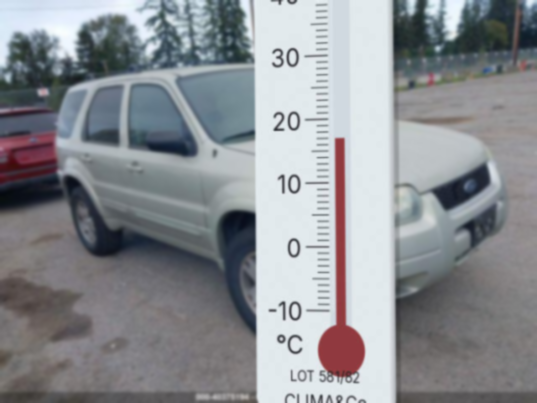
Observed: 17 °C
